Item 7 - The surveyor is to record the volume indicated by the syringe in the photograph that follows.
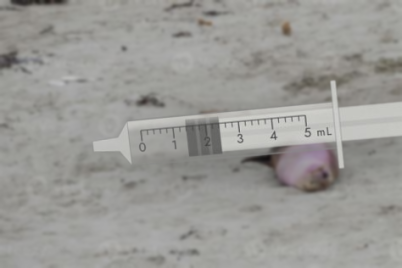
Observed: 1.4 mL
